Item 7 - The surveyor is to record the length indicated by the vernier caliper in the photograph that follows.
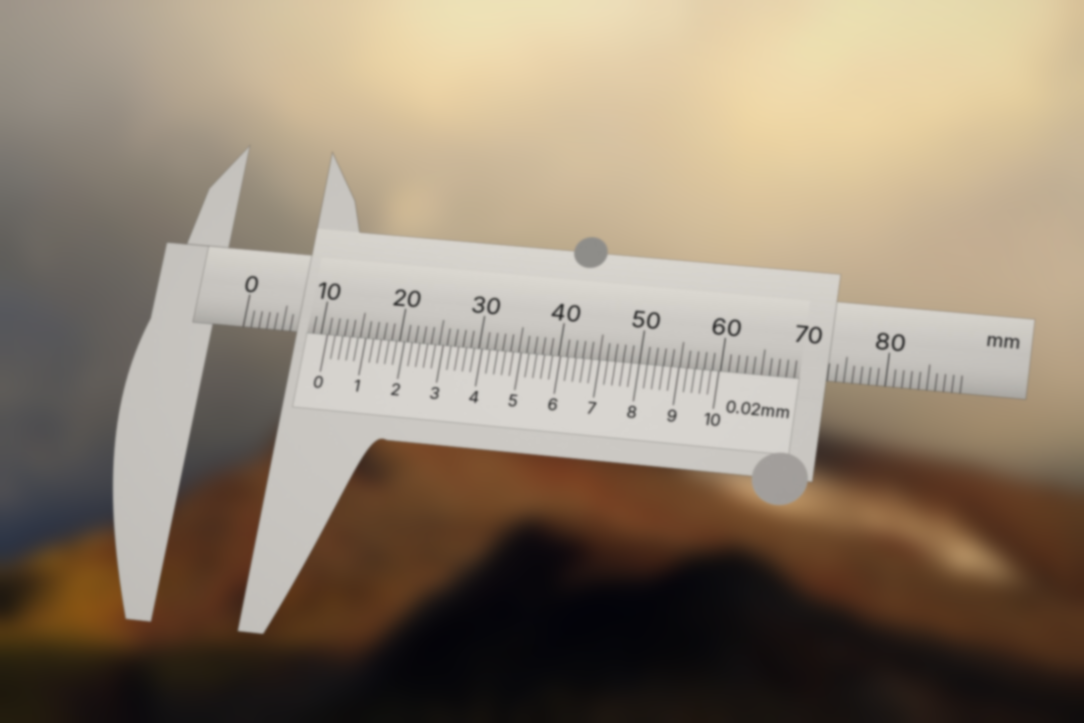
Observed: 10.8 mm
